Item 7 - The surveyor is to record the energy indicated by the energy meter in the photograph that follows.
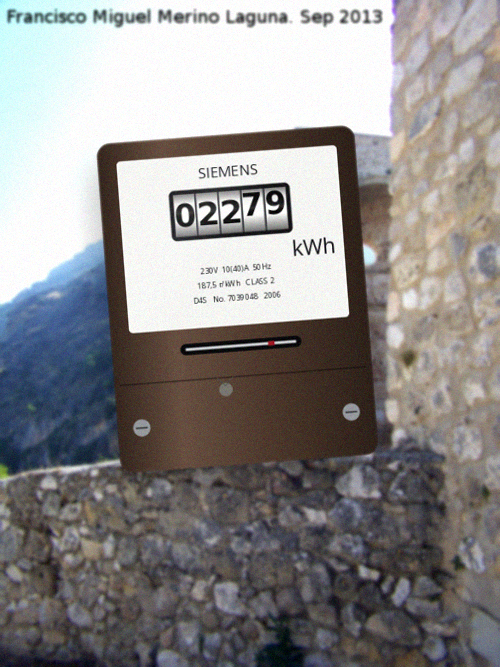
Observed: 2279 kWh
